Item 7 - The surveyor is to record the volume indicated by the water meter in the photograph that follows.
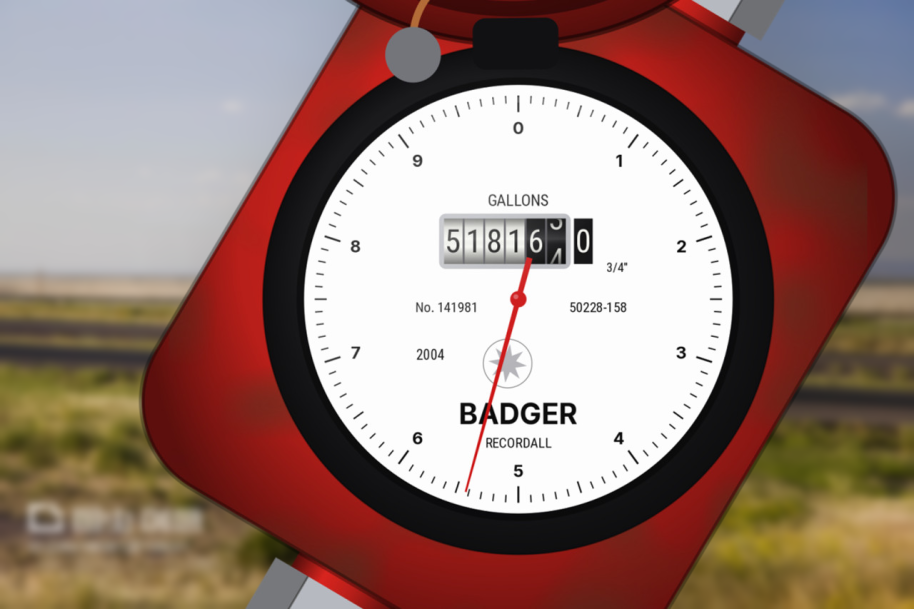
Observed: 5181635.4 gal
